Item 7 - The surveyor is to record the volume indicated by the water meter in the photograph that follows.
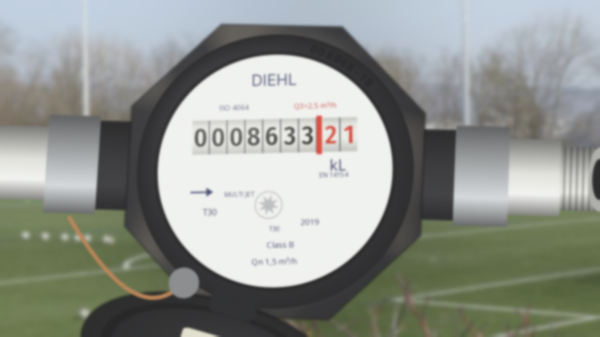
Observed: 8633.21 kL
